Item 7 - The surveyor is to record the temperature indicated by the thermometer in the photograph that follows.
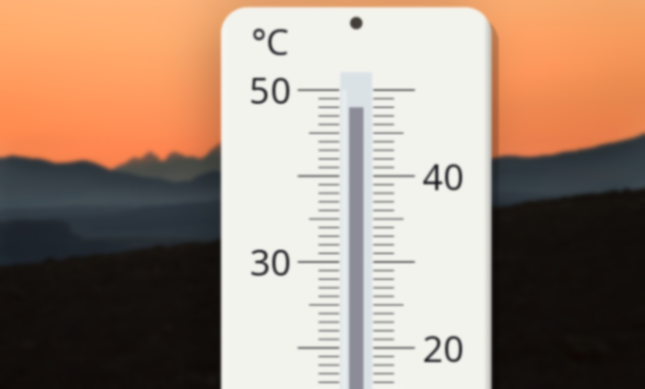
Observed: 48 °C
